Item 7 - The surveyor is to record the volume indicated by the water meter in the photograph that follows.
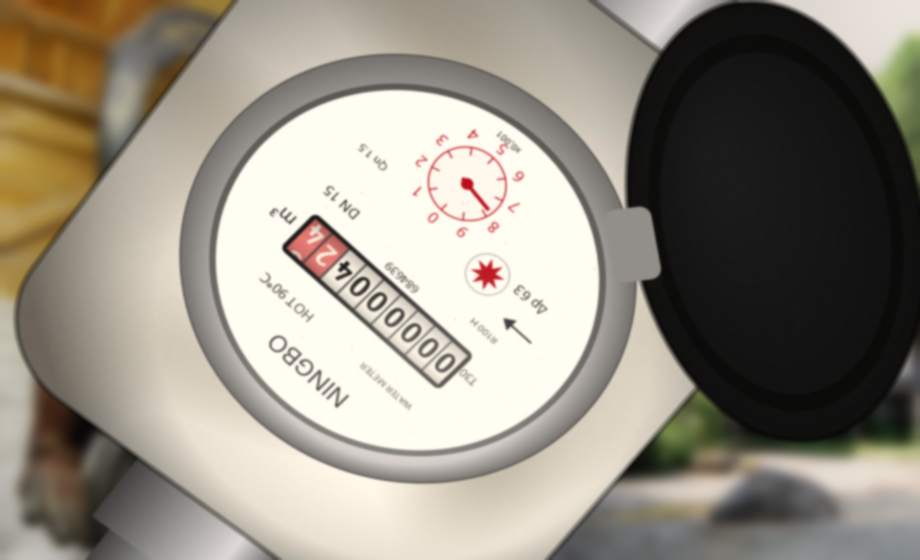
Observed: 4.237 m³
